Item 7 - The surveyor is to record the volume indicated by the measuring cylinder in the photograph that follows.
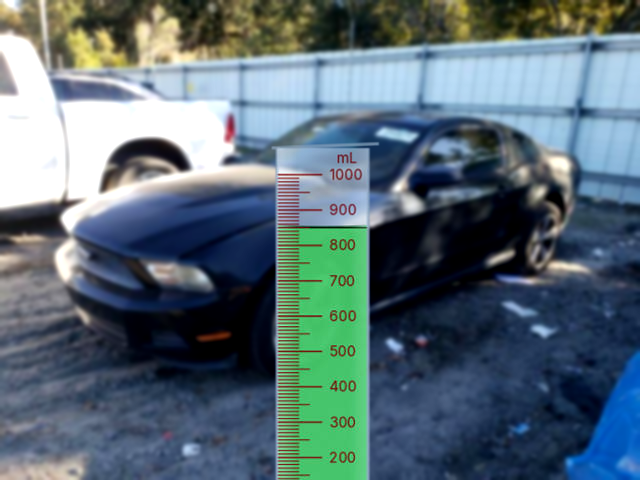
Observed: 850 mL
